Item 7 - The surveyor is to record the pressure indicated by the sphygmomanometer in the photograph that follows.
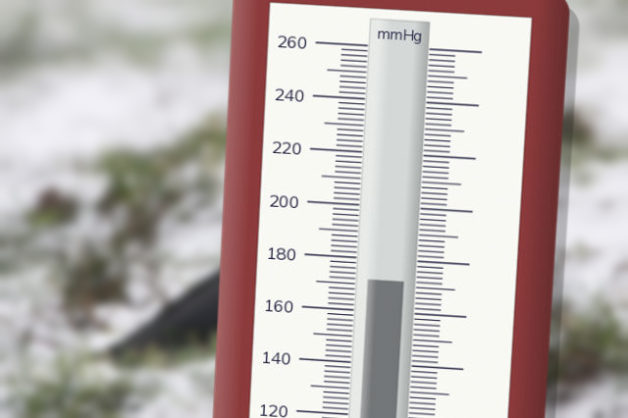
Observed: 172 mmHg
